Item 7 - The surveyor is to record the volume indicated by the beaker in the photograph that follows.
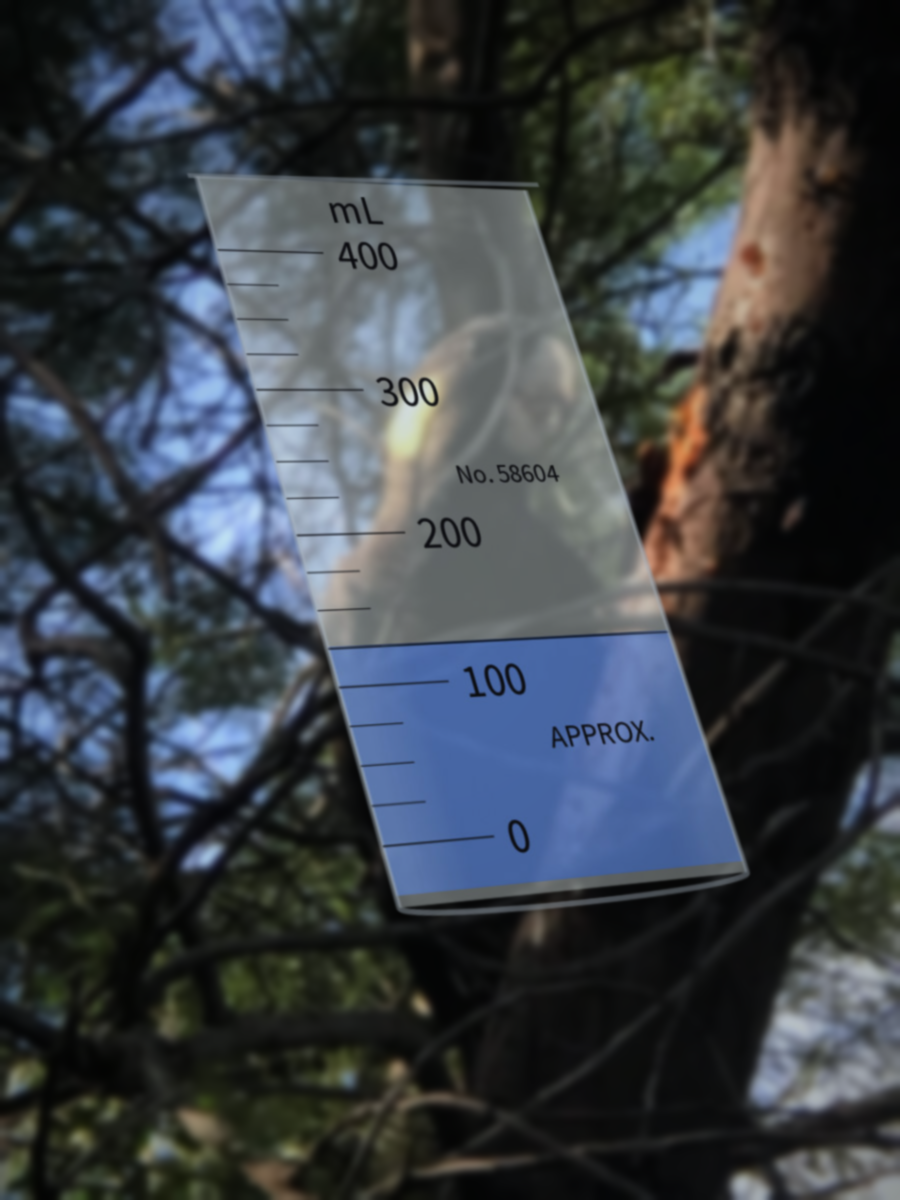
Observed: 125 mL
